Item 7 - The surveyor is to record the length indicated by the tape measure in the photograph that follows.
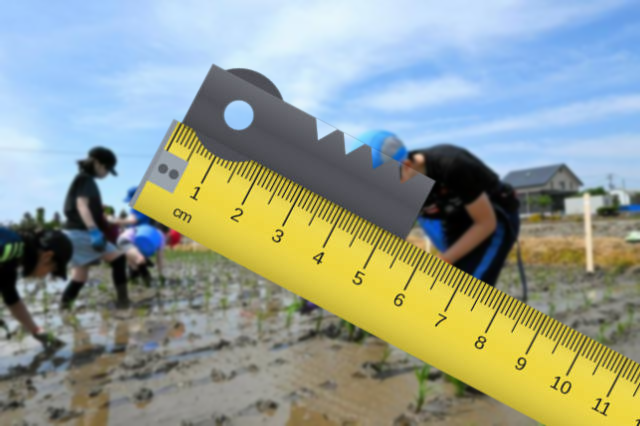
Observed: 5.5 cm
